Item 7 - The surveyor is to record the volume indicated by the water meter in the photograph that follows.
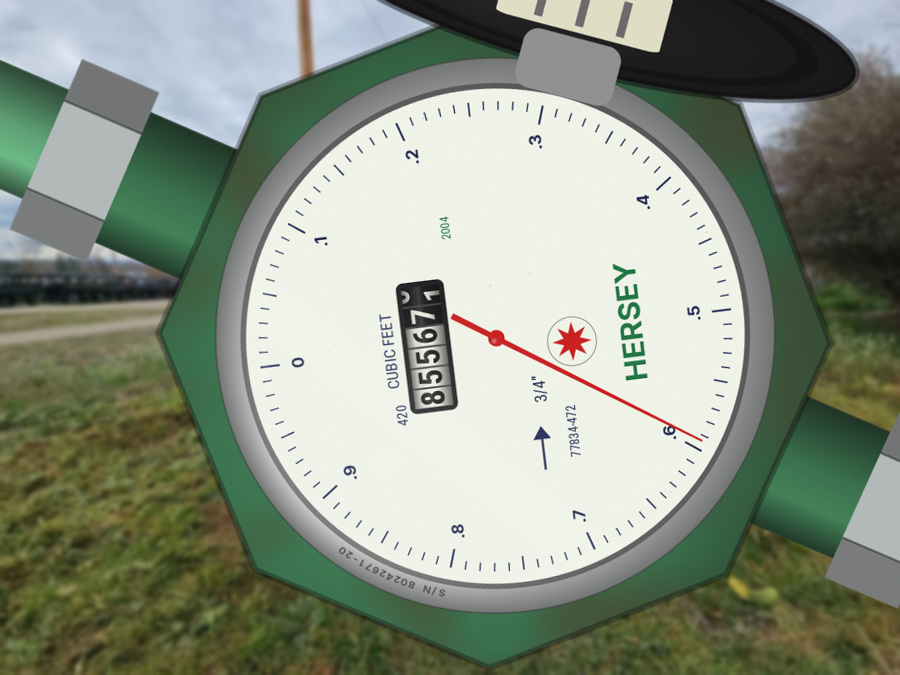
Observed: 855670.59 ft³
